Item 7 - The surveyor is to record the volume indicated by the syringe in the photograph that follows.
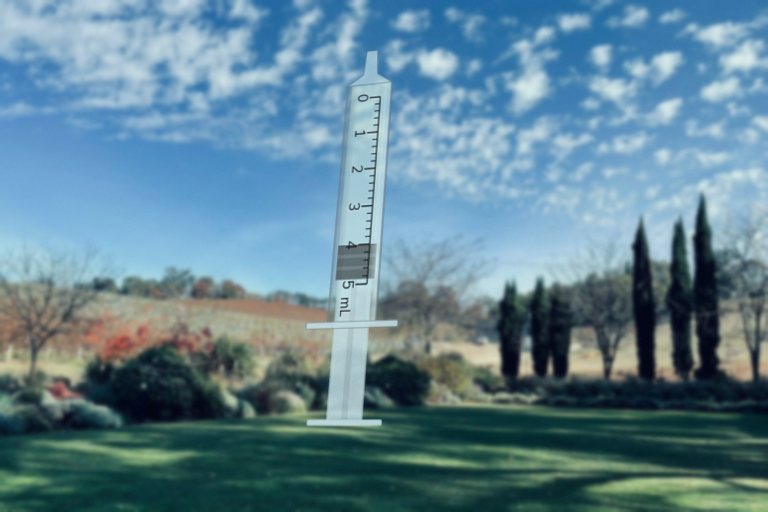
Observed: 4 mL
